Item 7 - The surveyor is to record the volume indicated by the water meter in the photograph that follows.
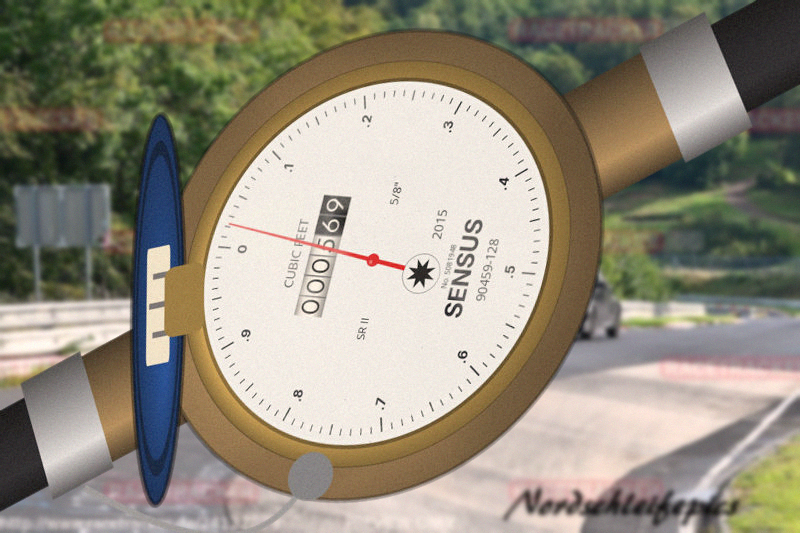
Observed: 569.02 ft³
